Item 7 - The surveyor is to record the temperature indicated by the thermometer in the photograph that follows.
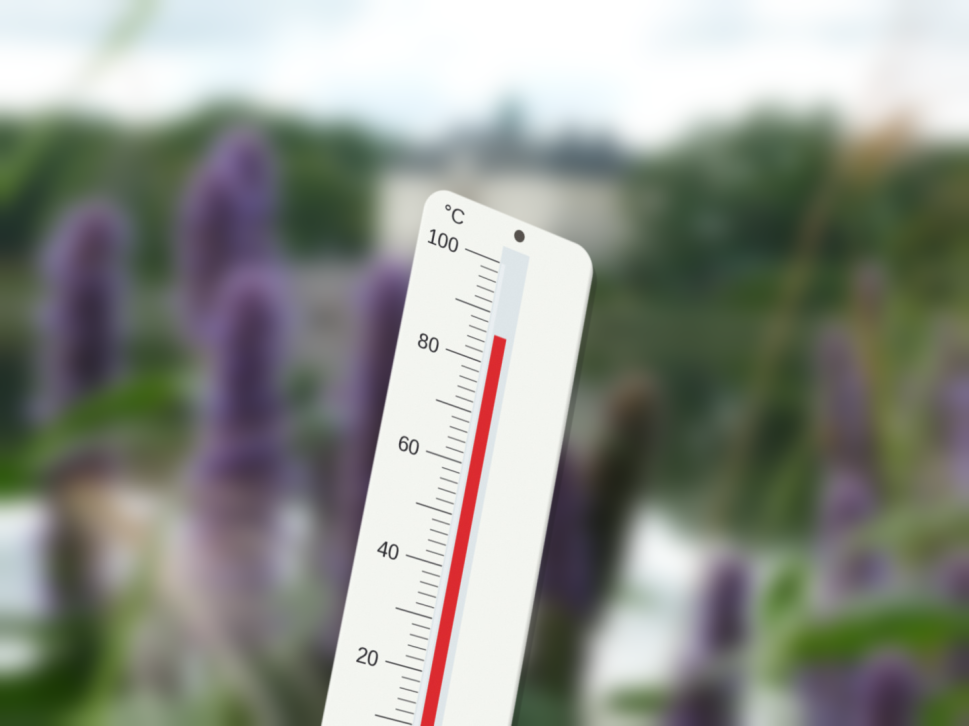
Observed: 86 °C
